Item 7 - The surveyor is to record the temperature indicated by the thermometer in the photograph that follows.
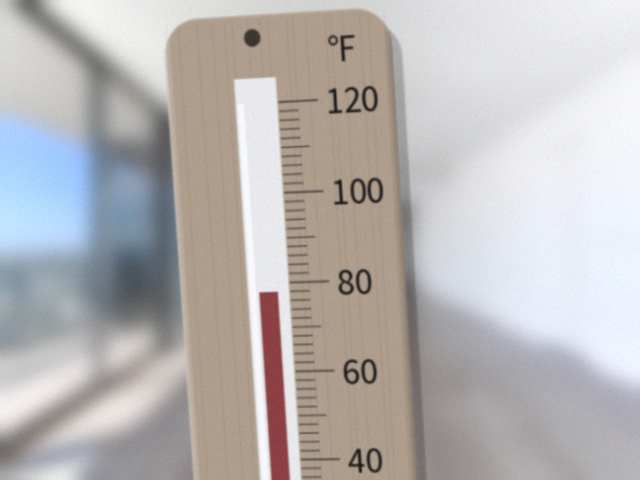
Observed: 78 °F
